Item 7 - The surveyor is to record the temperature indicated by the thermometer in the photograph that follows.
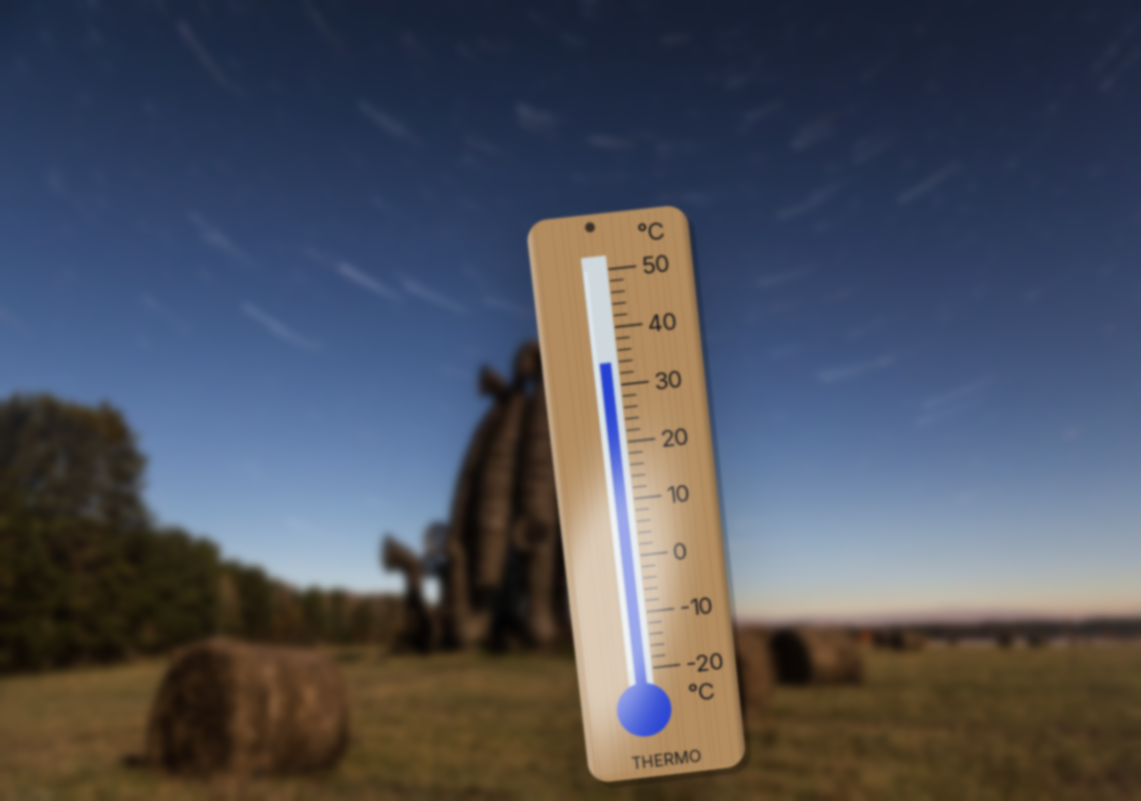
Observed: 34 °C
